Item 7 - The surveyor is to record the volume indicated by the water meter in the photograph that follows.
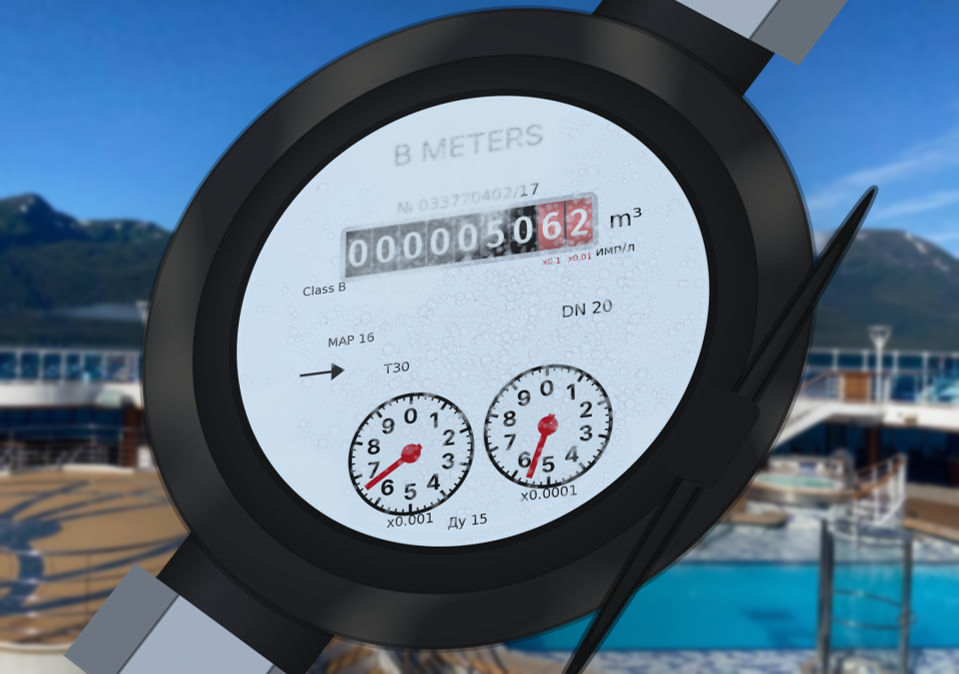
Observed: 50.6265 m³
